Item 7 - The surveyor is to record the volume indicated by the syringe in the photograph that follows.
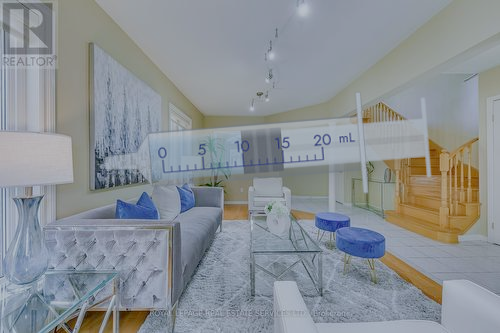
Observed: 10 mL
